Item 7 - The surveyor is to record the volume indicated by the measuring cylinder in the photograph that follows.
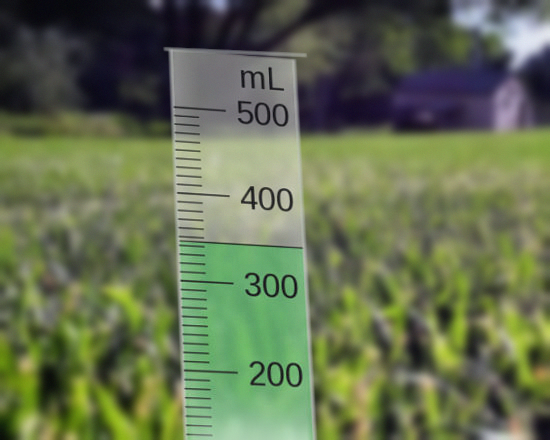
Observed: 345 mL
